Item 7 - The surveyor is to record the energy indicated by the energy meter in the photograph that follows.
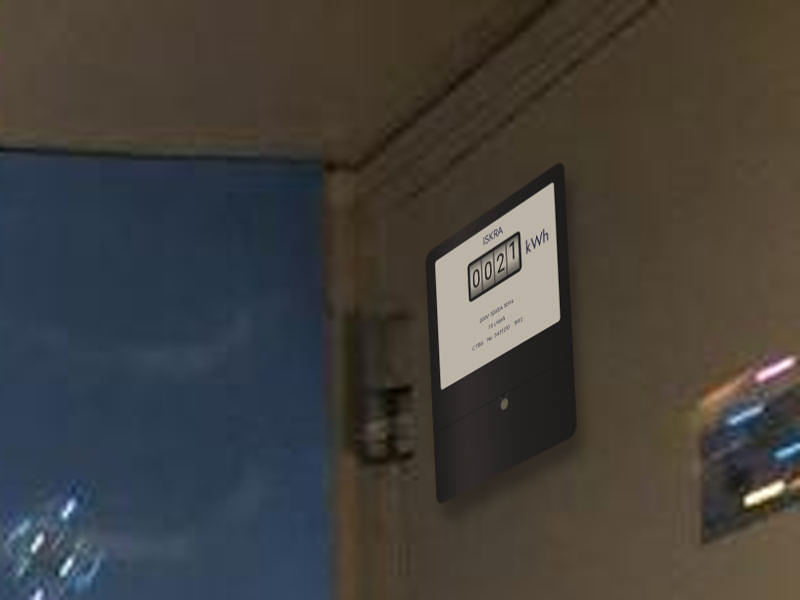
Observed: 21 kWh
